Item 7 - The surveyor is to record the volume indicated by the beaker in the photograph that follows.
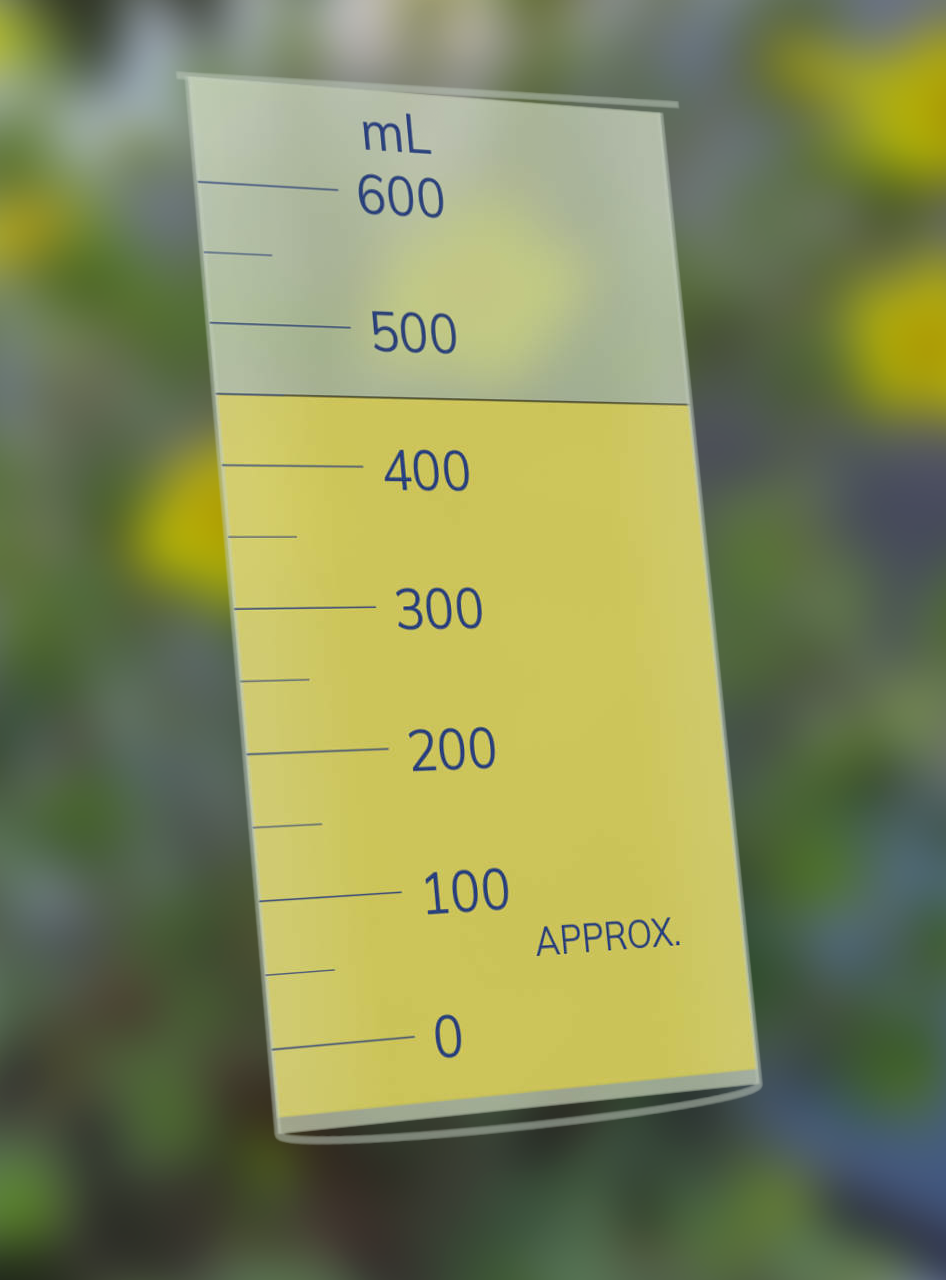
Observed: 450 mL
